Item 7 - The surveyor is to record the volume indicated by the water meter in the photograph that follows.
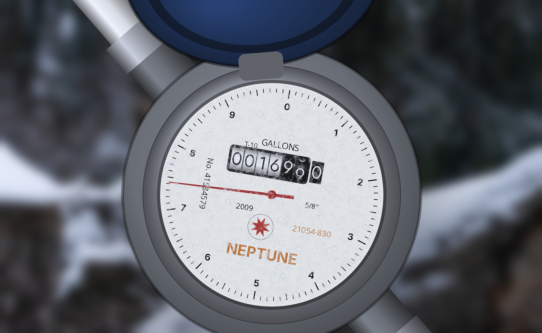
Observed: 16987.4 gal
